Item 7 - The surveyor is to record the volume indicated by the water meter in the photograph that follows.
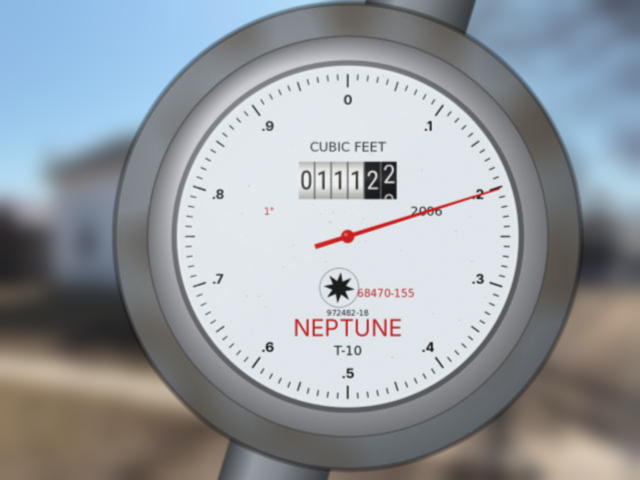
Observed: 11122.20 ft³
